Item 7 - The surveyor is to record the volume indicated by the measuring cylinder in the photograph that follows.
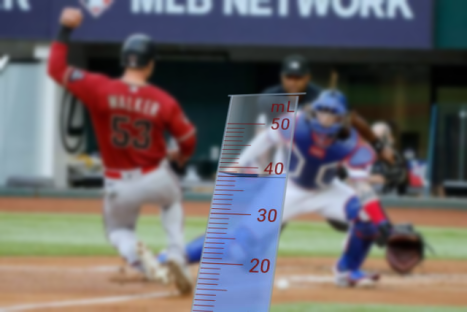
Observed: 38 mL
